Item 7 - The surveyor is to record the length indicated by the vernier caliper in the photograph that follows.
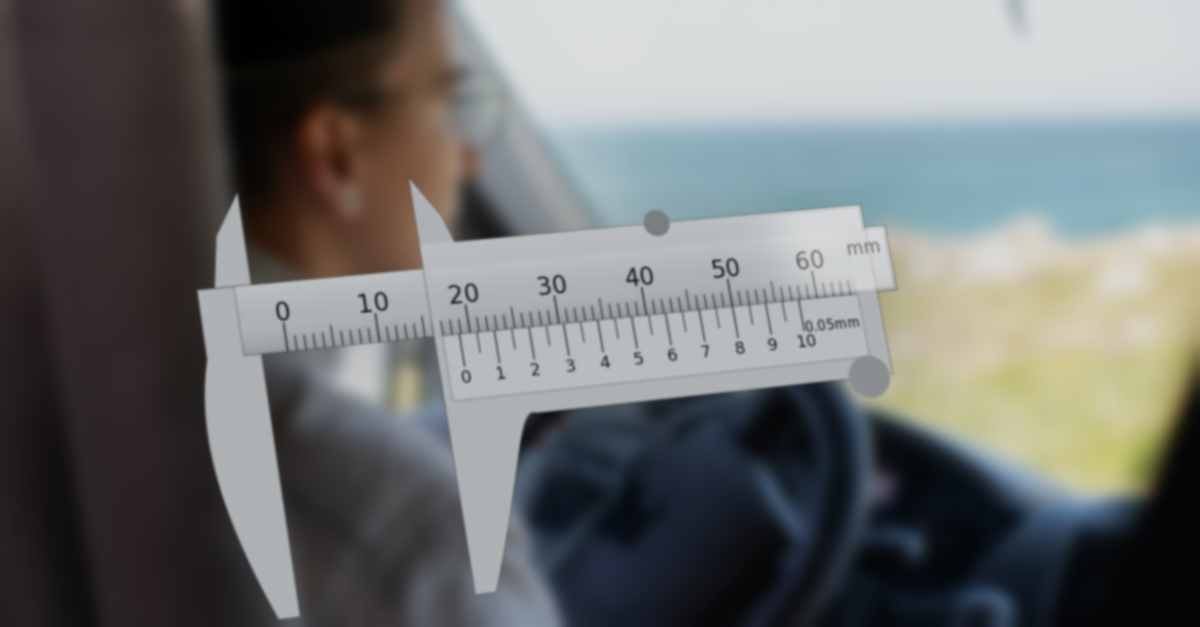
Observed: 18.8 mm
